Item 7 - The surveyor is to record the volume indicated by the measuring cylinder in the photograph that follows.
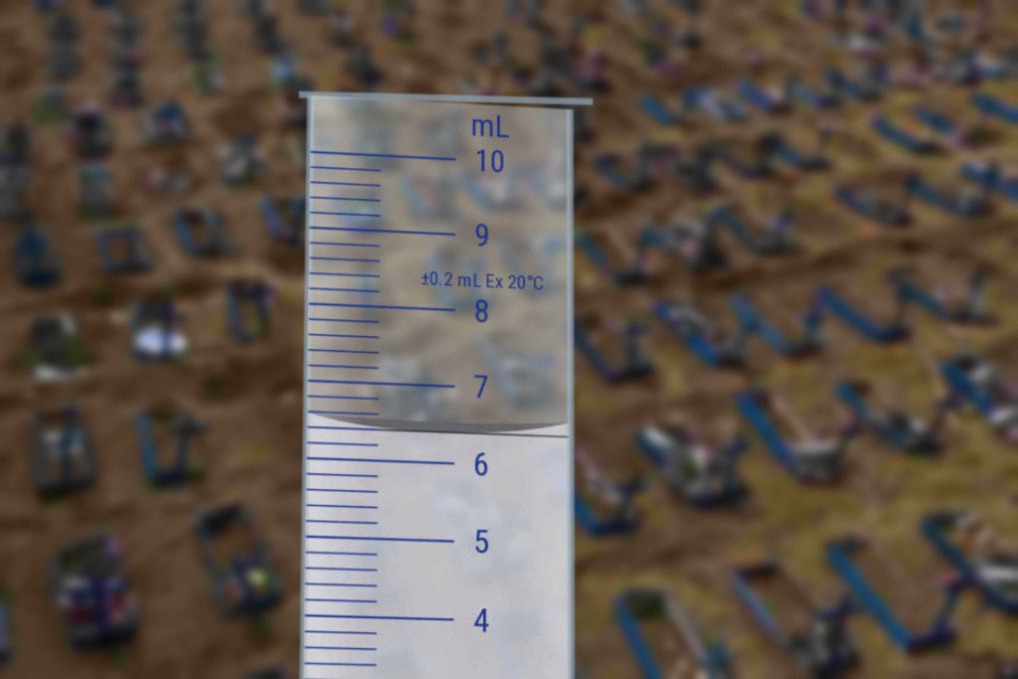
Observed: 6.4 mL
